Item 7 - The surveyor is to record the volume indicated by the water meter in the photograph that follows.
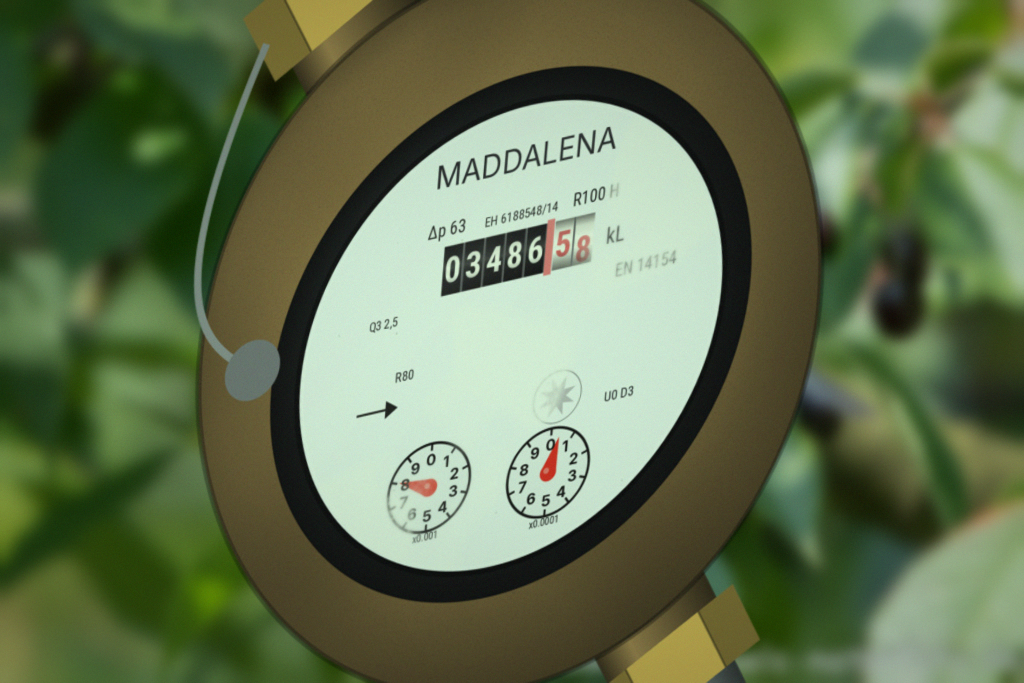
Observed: 3486.5780 kL
